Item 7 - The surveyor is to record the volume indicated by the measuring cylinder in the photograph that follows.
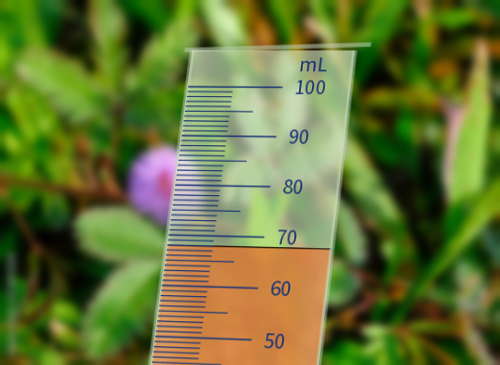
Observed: 68 mL
